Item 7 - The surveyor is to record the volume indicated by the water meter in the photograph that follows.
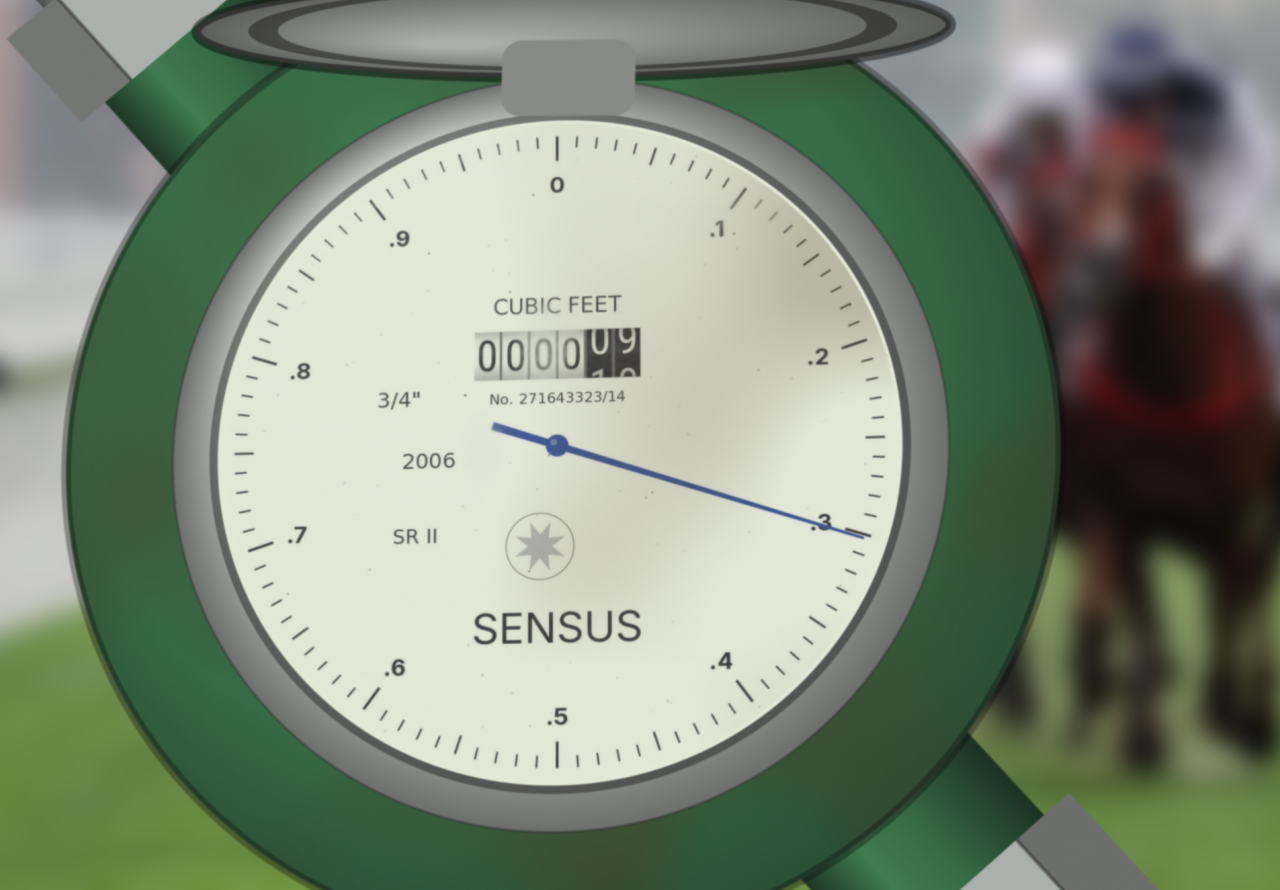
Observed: 9.30 ft³
